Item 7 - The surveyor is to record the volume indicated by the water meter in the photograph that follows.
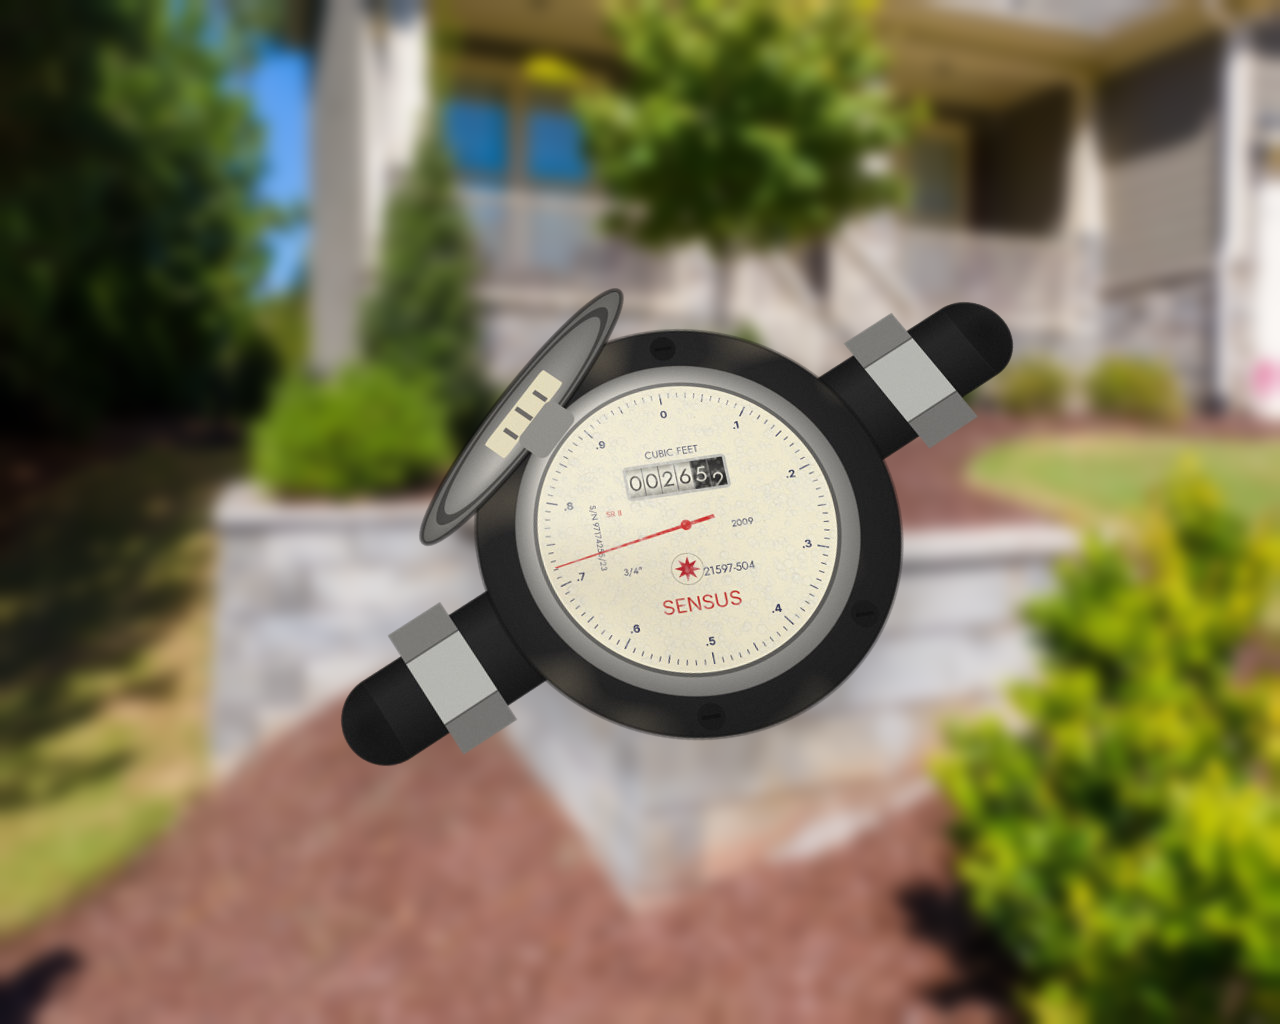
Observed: 2651.72 ft³
